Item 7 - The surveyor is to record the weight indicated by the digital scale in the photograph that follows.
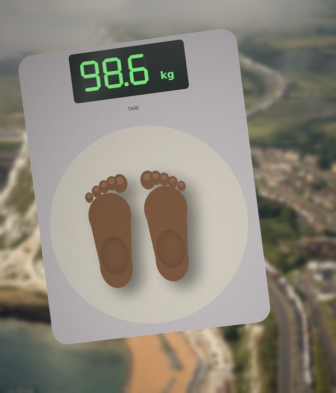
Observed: 98.6 kg
